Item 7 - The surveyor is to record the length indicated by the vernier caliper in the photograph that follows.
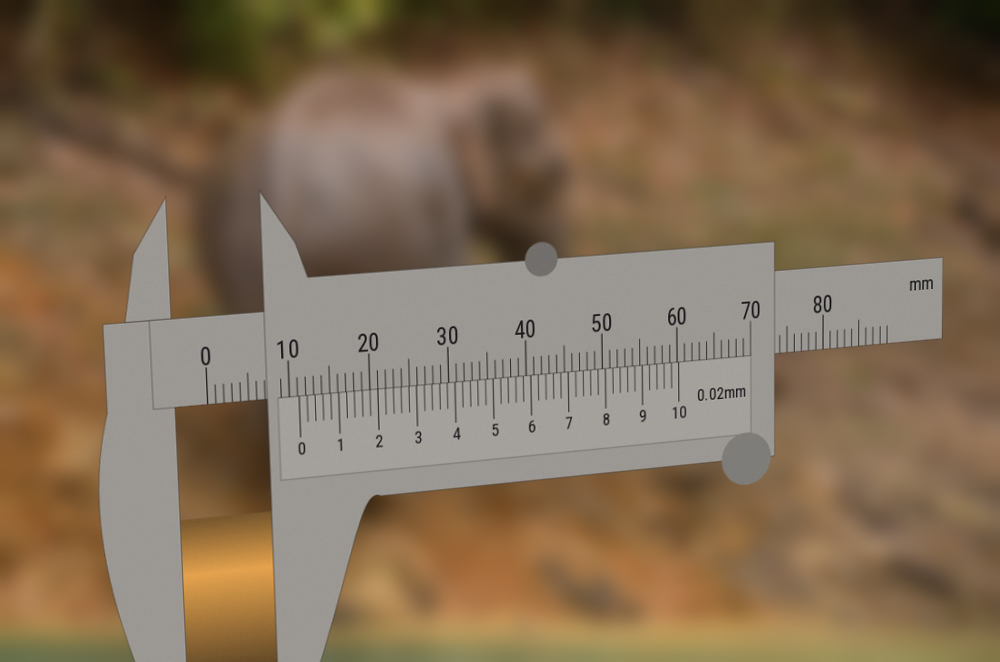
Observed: 11.2 mm
